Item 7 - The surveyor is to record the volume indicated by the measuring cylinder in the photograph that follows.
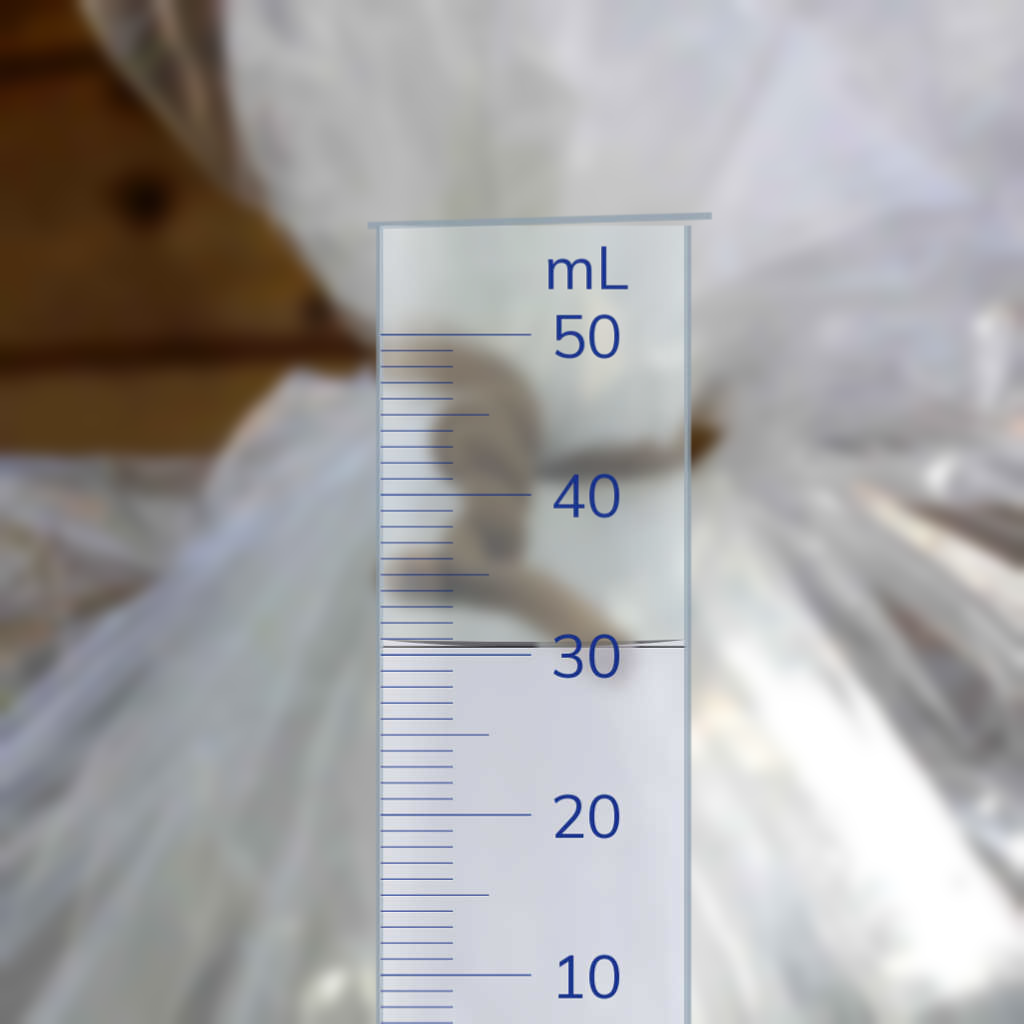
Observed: 30.5 mL
